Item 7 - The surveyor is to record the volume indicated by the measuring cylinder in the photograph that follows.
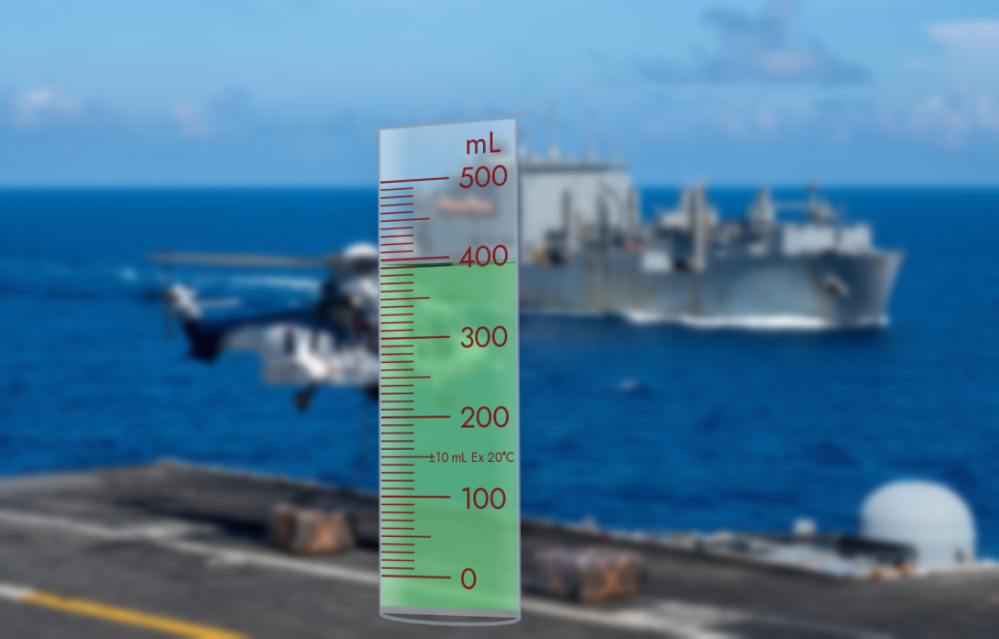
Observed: 390 mL
